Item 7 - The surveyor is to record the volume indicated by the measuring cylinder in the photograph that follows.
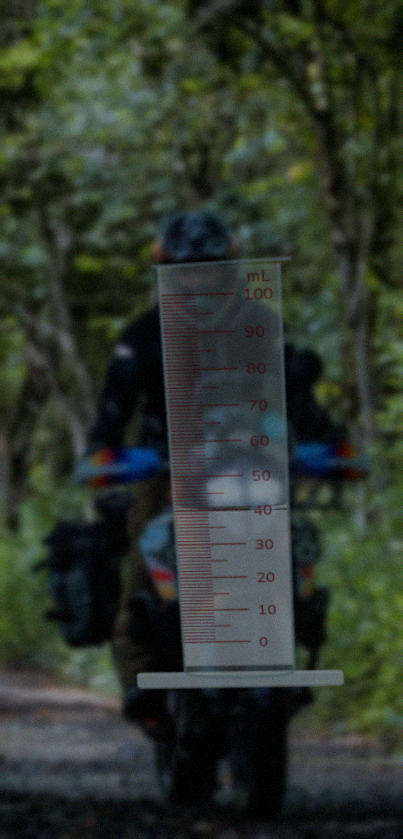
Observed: 40 mL
